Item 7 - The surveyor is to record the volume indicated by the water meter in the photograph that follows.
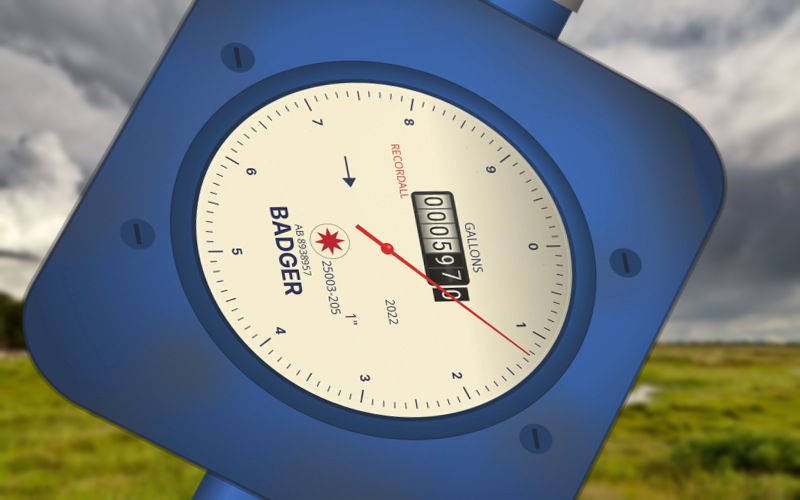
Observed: 5971.2 gal
